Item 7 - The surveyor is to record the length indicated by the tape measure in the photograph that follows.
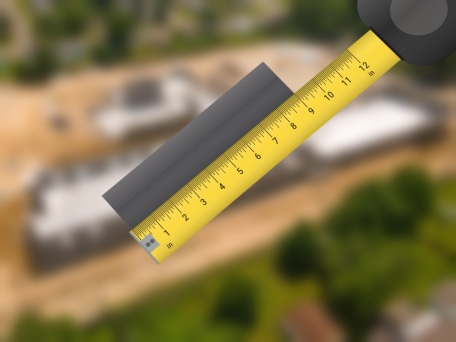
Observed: 9 in
